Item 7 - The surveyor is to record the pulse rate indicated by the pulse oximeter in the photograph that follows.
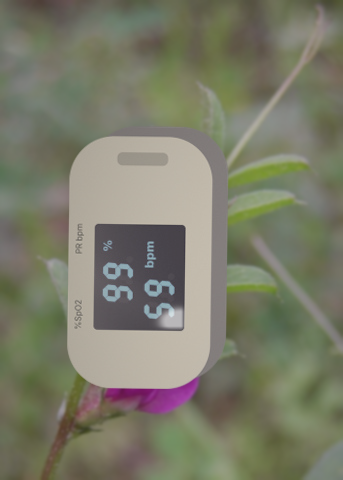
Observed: 59 bpm
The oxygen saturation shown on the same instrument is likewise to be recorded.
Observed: 99 %
